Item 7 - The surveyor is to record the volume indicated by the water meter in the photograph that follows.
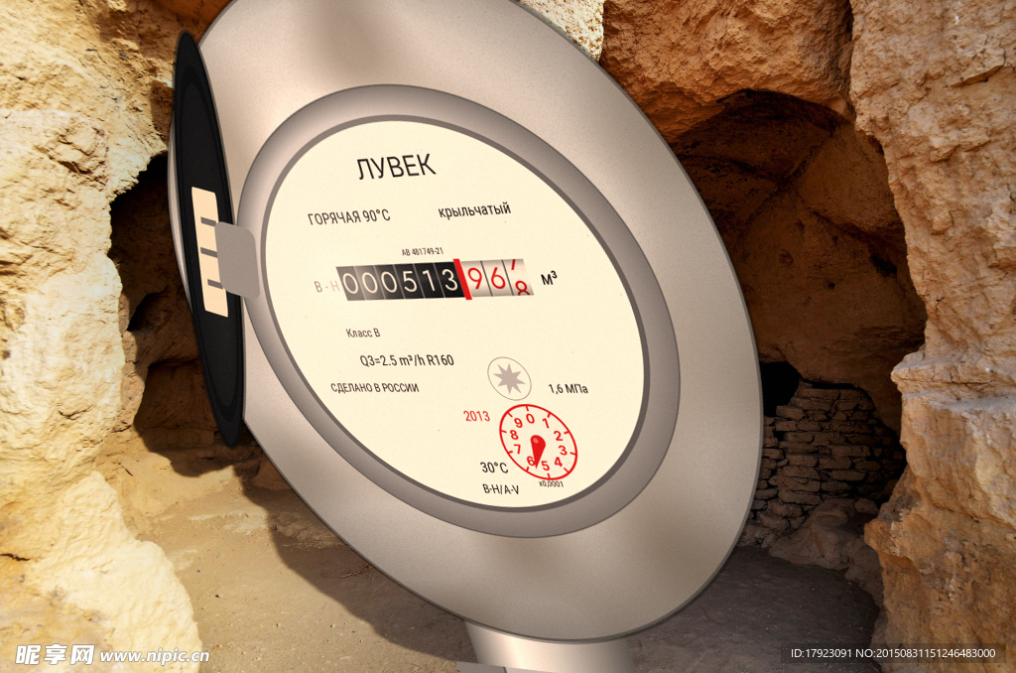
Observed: 513.9675 m³
